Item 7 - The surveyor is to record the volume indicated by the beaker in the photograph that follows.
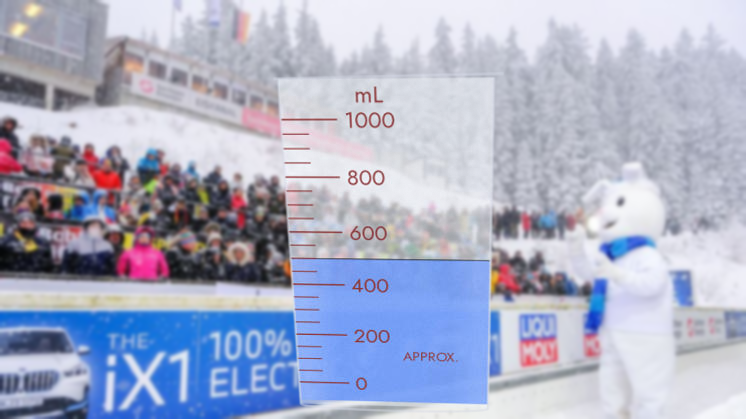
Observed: 500 mL
